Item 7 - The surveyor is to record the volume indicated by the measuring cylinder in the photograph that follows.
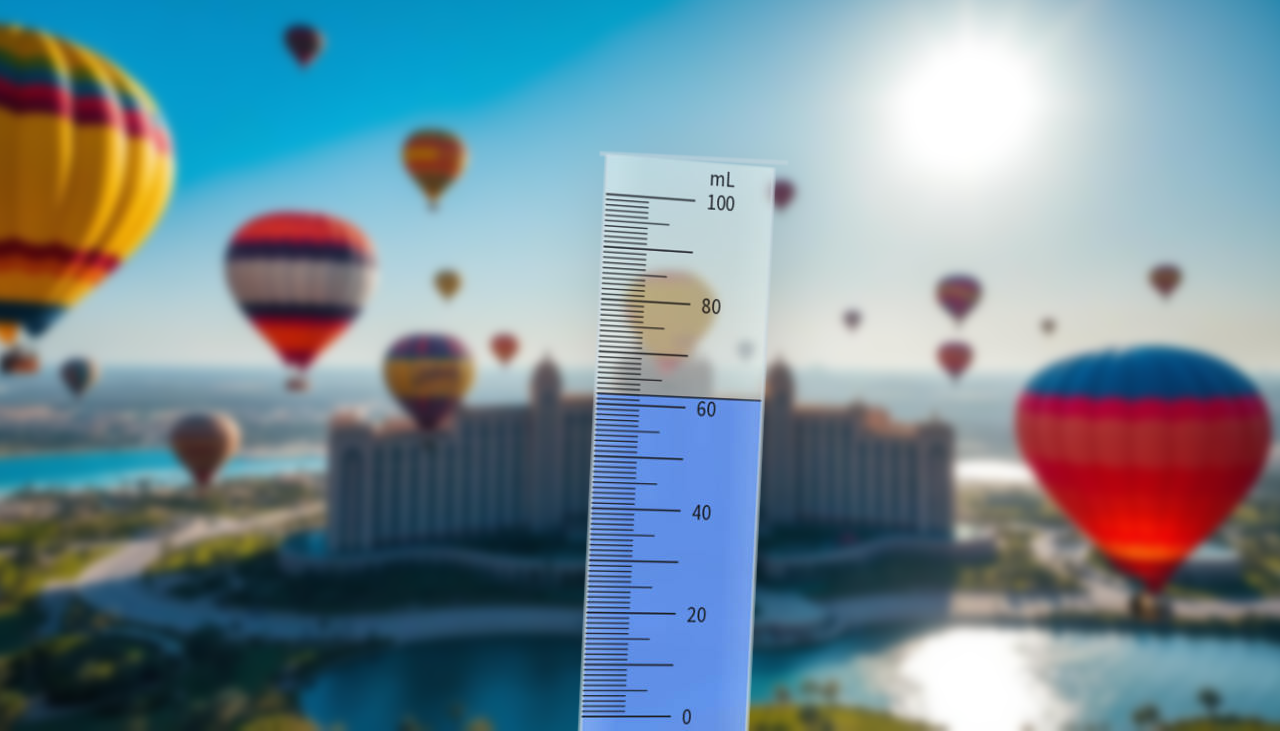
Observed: 62 mL
